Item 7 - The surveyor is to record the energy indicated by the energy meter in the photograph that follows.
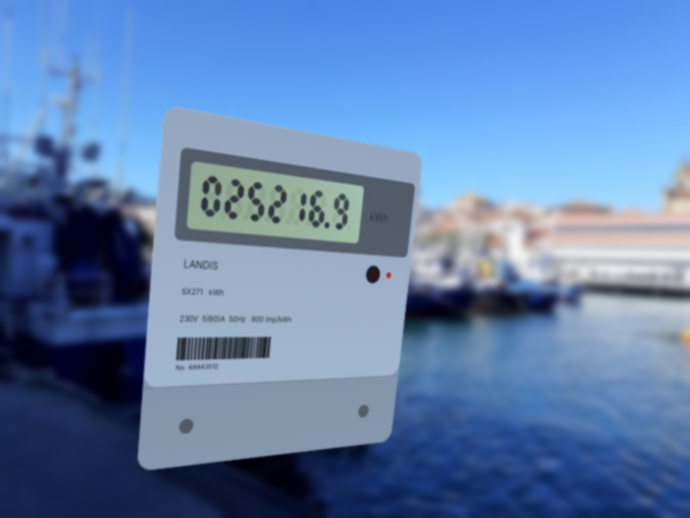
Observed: 25216.9 kWh
